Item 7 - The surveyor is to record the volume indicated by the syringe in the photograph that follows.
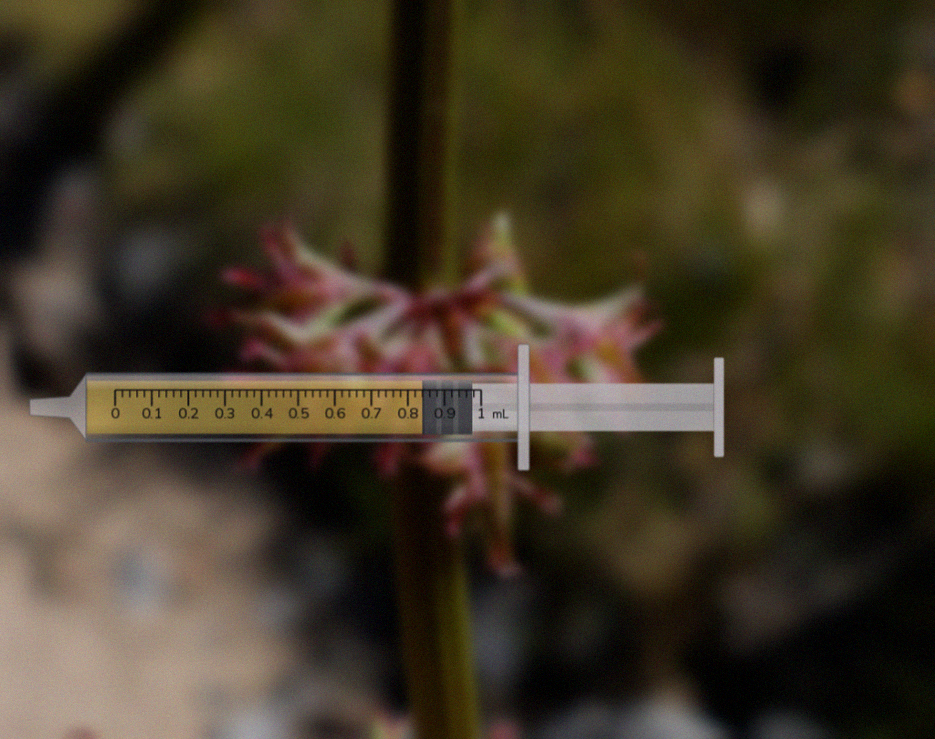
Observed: 0.84 mL
